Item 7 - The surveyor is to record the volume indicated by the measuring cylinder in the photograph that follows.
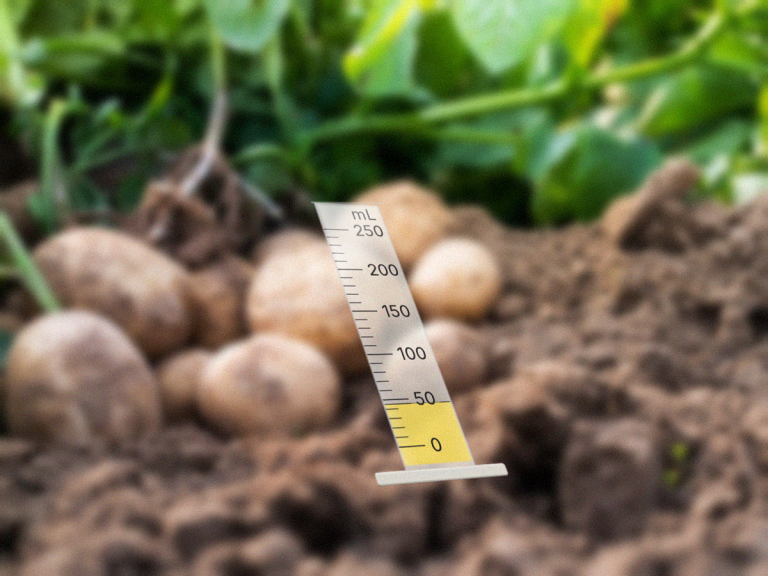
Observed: 45 mL
